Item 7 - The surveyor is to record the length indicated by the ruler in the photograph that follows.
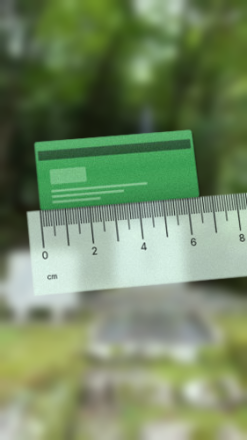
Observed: 6.5 cm
